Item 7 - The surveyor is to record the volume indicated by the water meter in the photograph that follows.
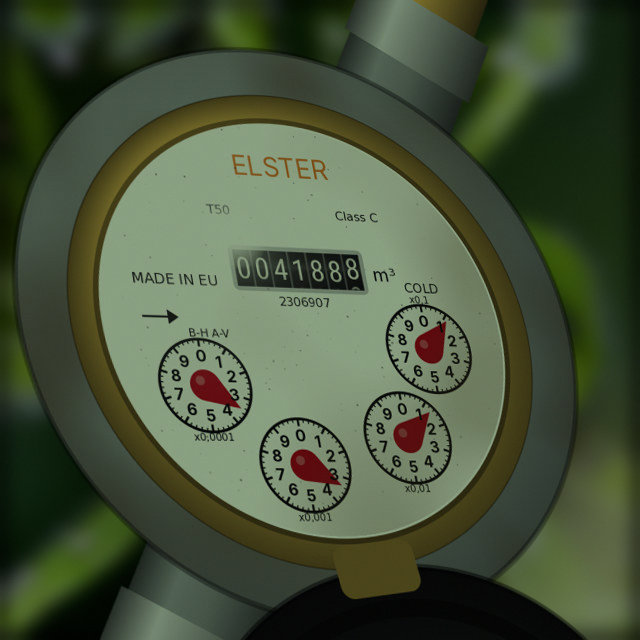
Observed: 41888.1133 m³
